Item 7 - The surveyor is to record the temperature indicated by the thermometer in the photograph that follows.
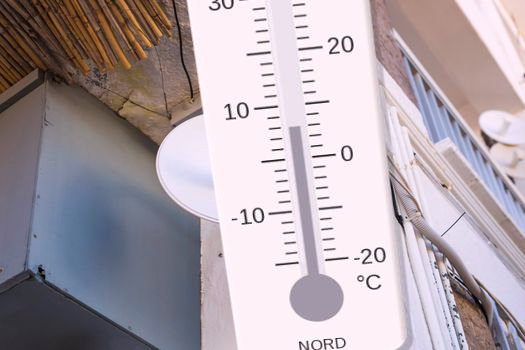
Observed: 6 °C
